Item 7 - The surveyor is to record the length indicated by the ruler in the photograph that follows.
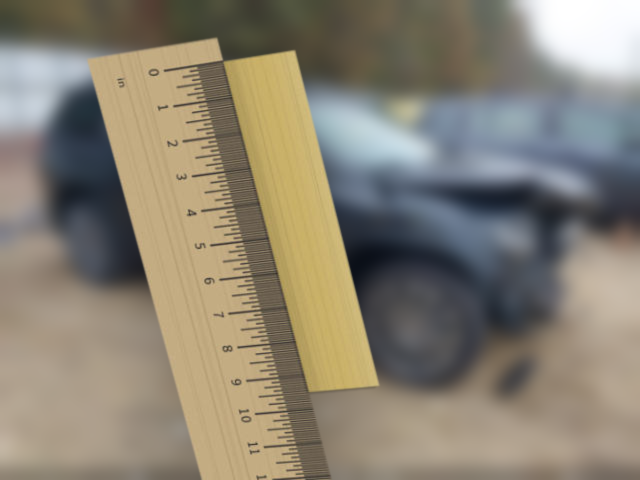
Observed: 9.5 in
